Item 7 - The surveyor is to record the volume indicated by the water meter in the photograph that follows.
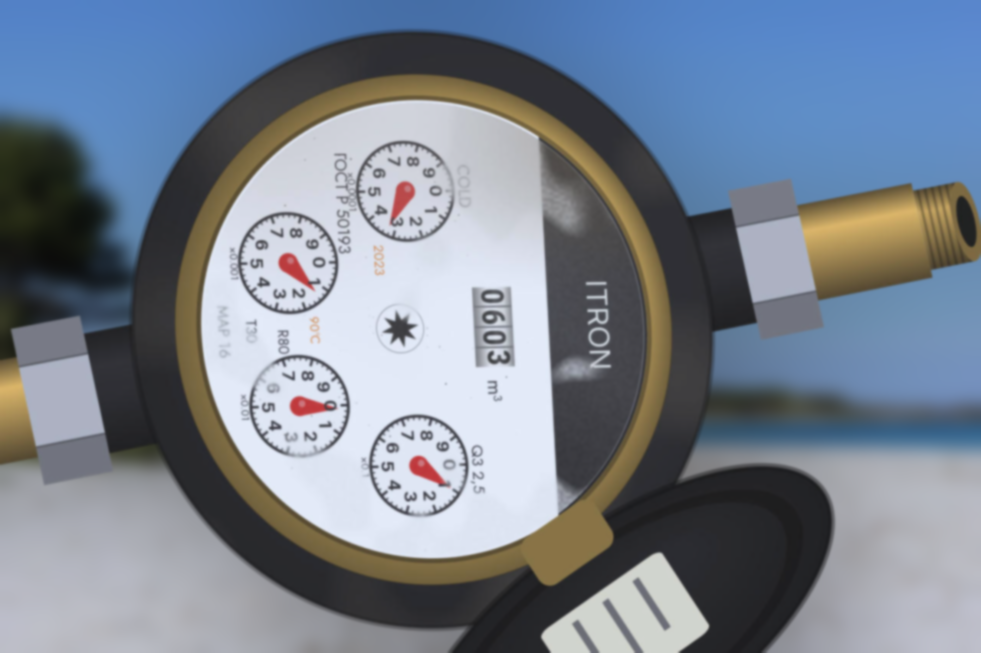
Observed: 603.1013 m³
